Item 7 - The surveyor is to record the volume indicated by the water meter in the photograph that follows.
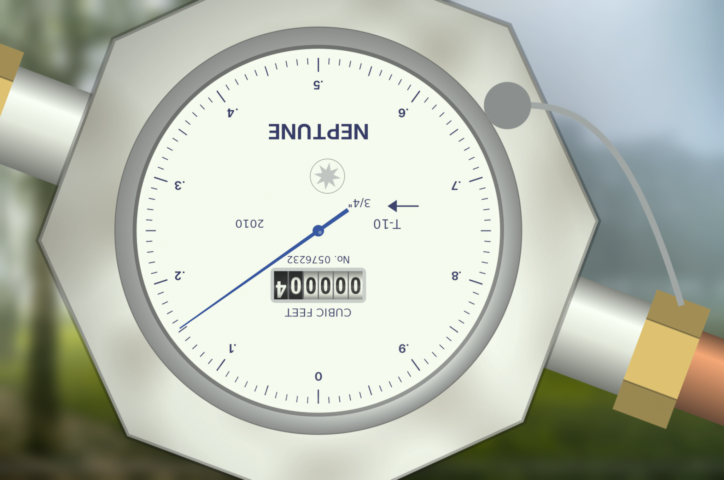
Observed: 4.15 ft³
